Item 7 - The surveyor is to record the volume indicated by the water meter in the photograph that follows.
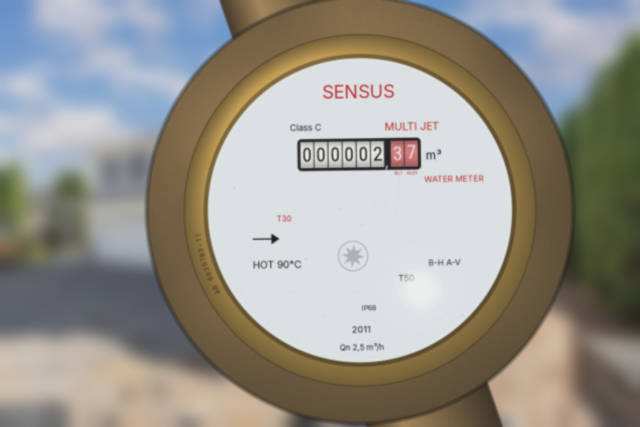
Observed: 2.37 m³
